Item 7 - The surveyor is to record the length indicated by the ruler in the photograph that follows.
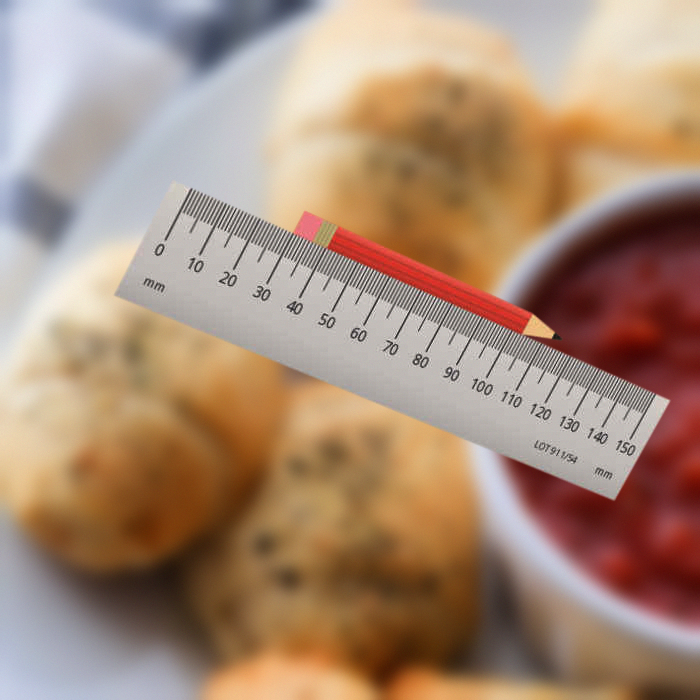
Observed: 85 mm
